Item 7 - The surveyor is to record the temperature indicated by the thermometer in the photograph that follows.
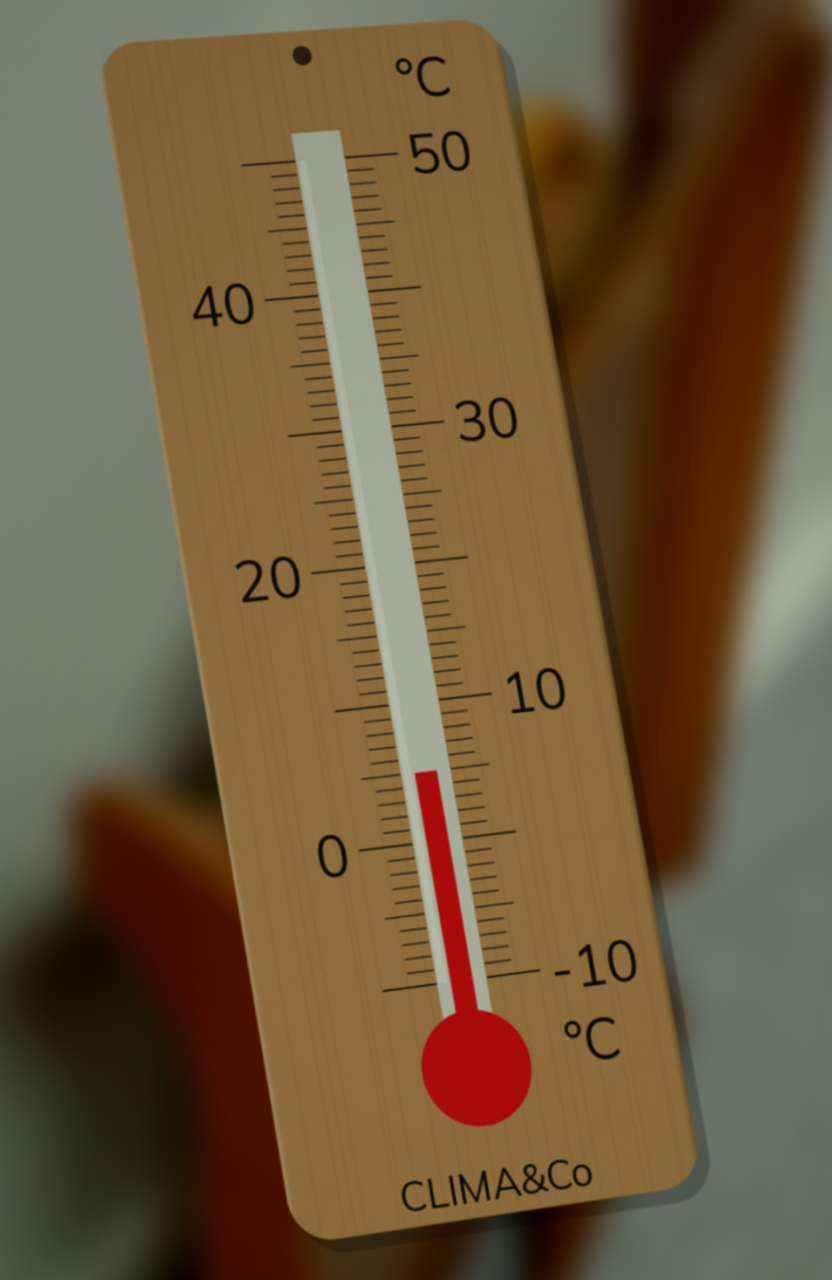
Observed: 5 °C
